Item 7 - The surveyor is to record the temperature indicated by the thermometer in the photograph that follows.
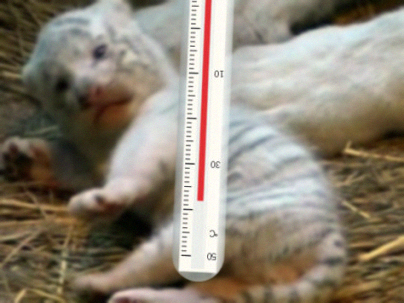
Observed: 38 °C
